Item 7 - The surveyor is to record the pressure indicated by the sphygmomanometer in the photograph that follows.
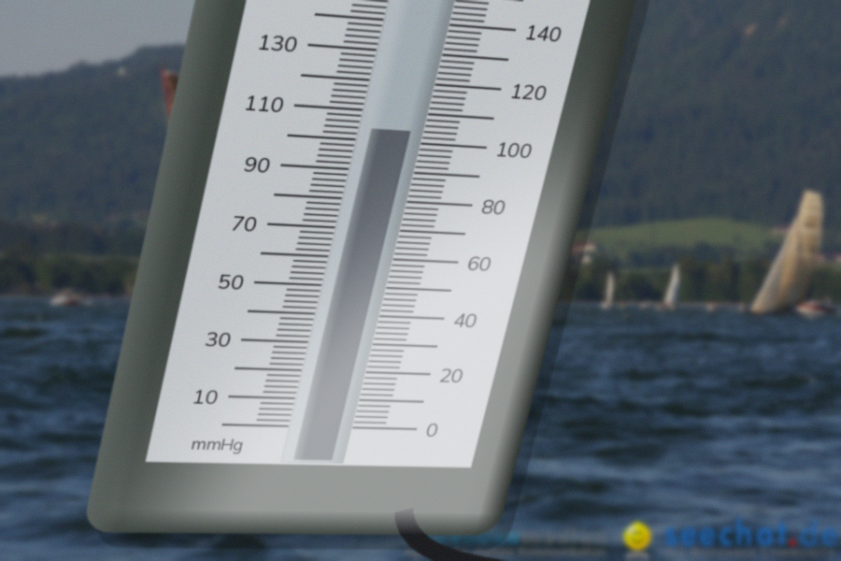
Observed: 104 mmHg
